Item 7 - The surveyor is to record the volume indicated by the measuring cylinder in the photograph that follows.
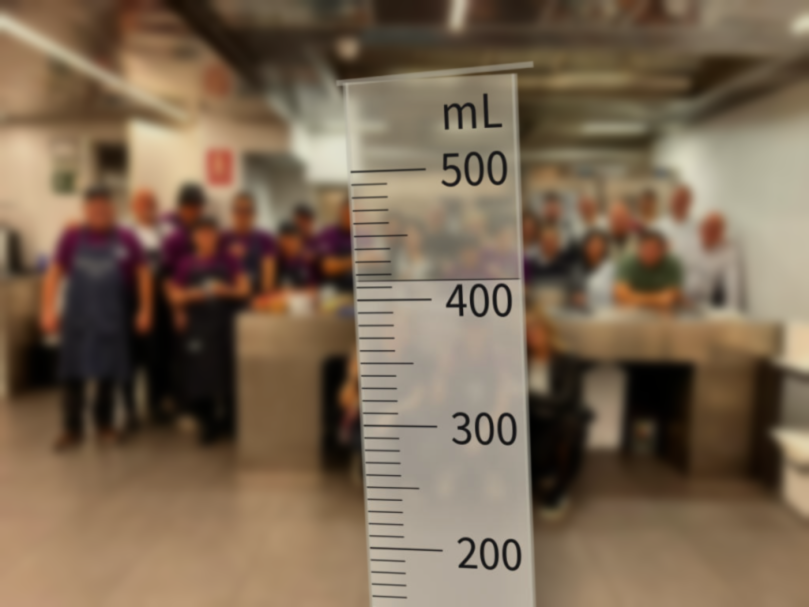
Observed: 415 mL
